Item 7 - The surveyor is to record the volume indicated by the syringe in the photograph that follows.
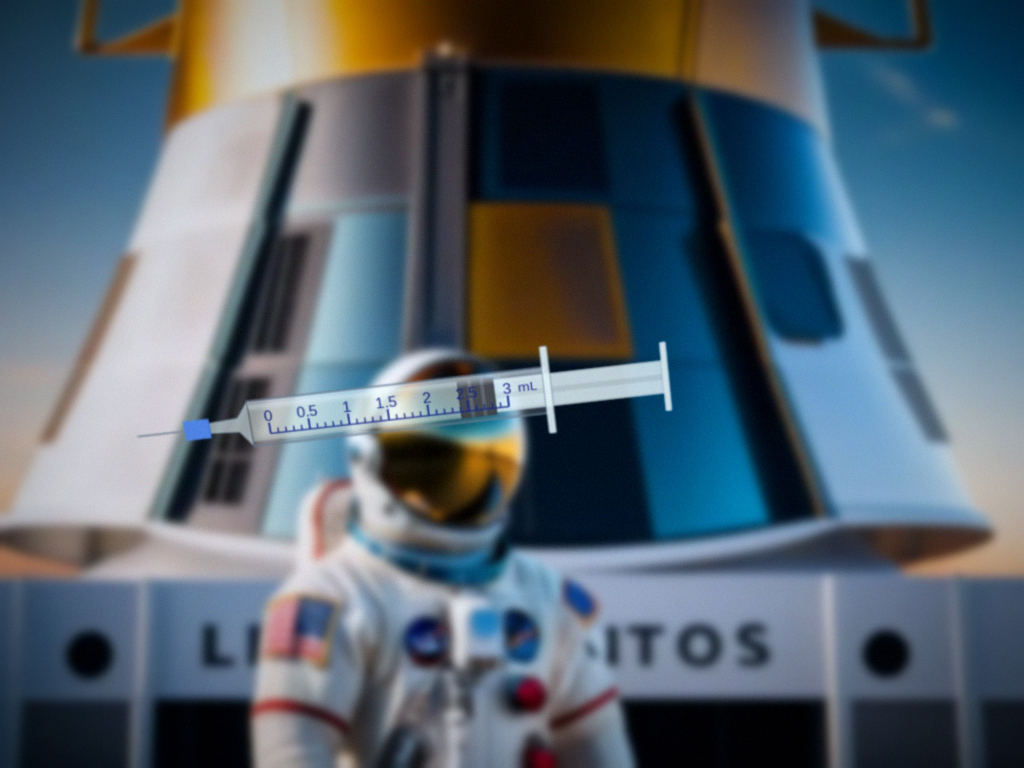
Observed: 2.4 mL
